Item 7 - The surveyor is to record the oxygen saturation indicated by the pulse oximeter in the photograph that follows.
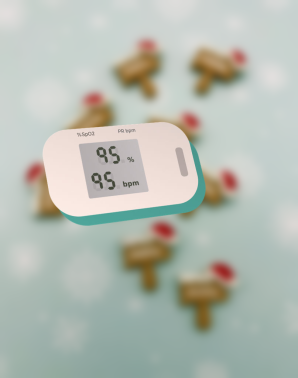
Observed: 95 %
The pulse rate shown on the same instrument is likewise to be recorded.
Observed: 95 bpm
